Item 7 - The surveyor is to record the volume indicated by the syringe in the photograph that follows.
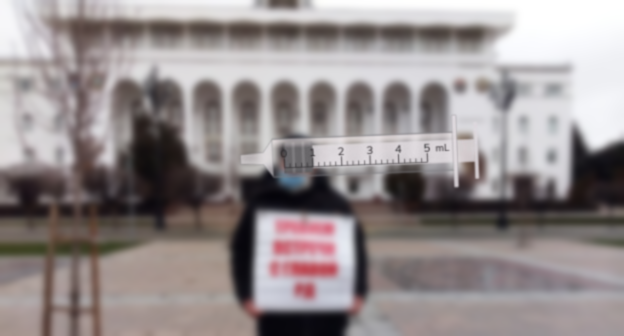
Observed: 0 mL
